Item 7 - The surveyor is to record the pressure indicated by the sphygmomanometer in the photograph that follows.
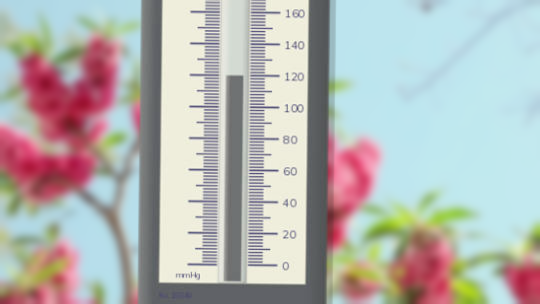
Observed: 120 mmHg
